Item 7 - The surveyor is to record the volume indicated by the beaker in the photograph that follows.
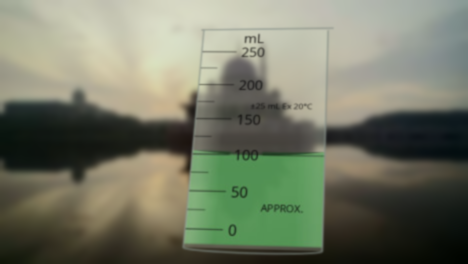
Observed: 100 mL
